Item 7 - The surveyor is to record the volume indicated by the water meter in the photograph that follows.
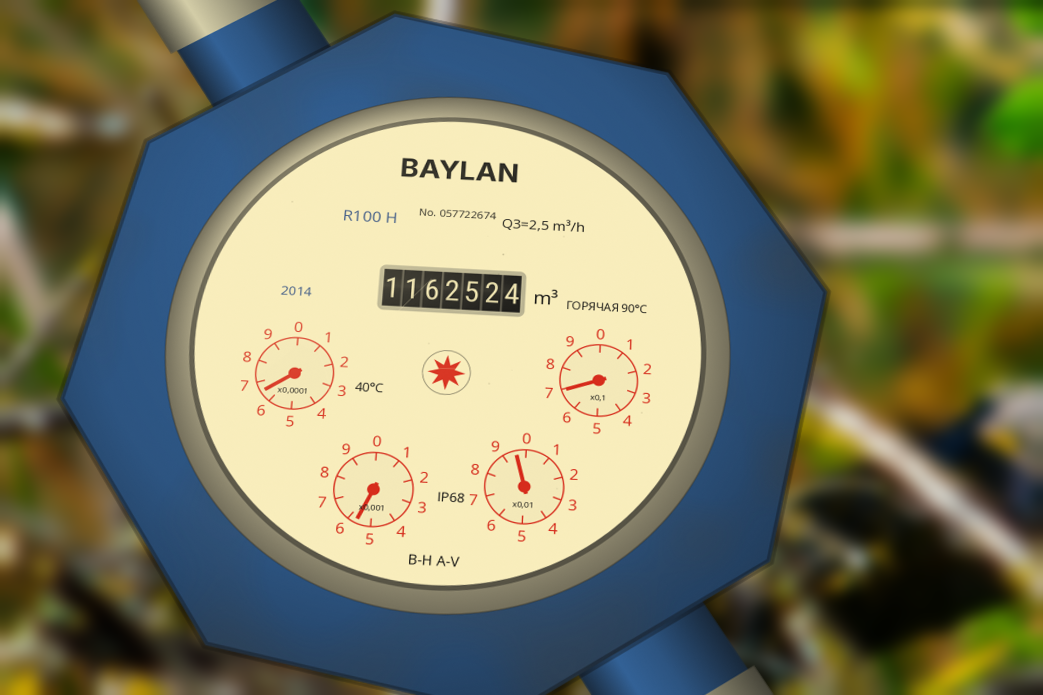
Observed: 1162524.6956 m³
